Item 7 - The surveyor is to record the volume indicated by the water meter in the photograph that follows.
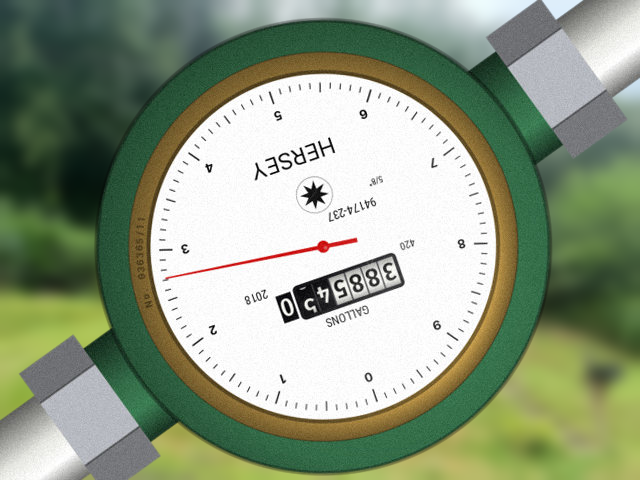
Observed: 3885452.7 gal
